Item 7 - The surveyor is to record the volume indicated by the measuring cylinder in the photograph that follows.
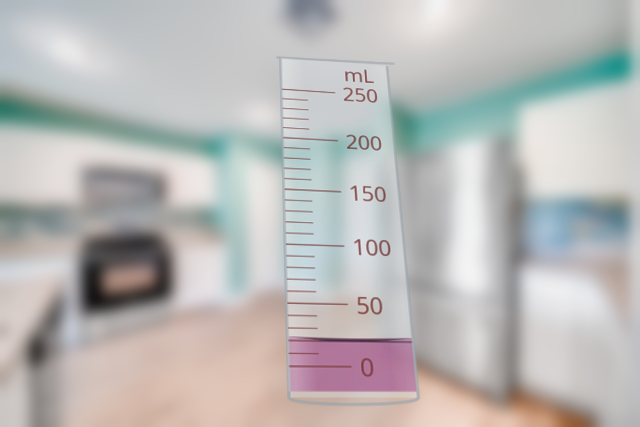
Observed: 20 mL
